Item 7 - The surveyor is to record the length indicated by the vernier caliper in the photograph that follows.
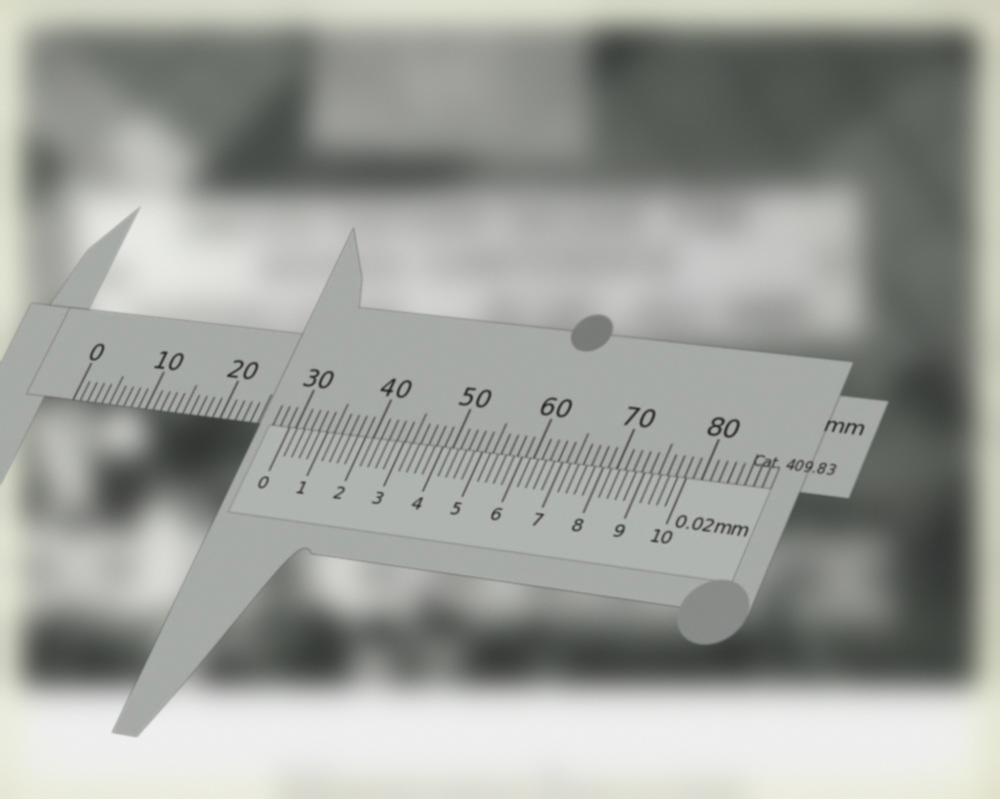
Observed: 29.2 mm
